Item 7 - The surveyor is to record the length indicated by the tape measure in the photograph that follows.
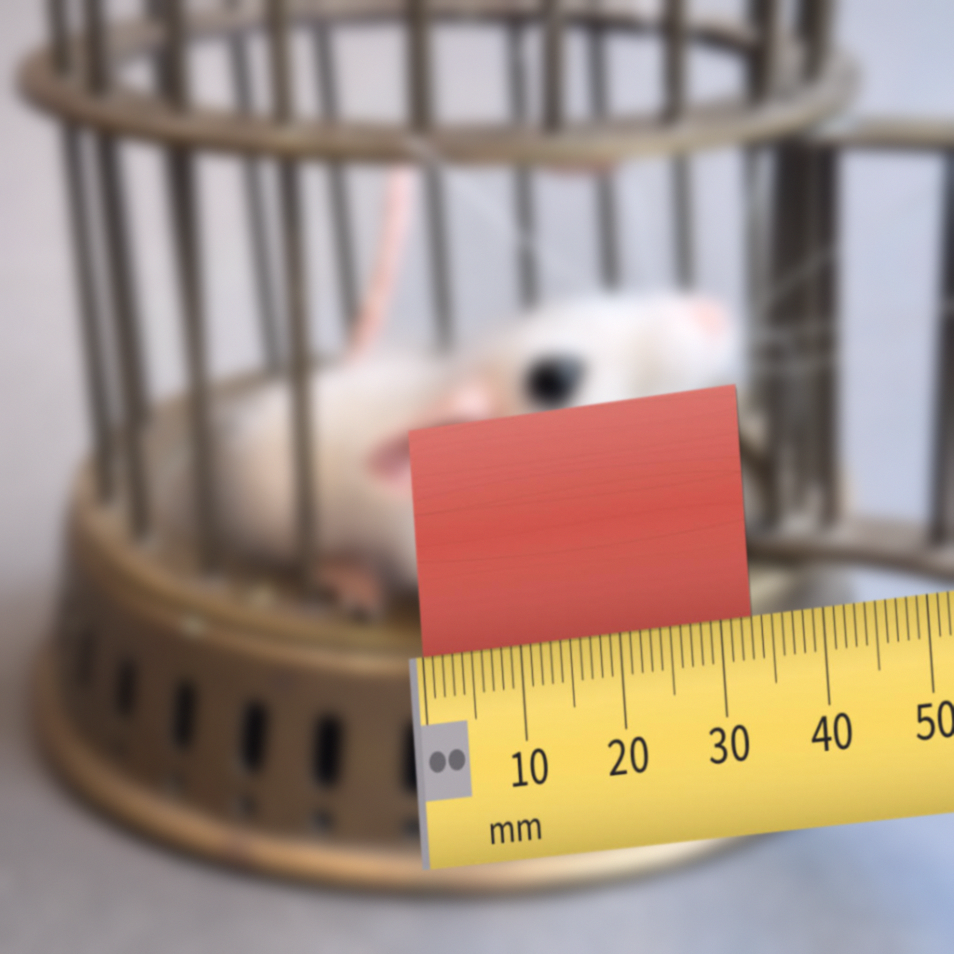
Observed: 33 mm
